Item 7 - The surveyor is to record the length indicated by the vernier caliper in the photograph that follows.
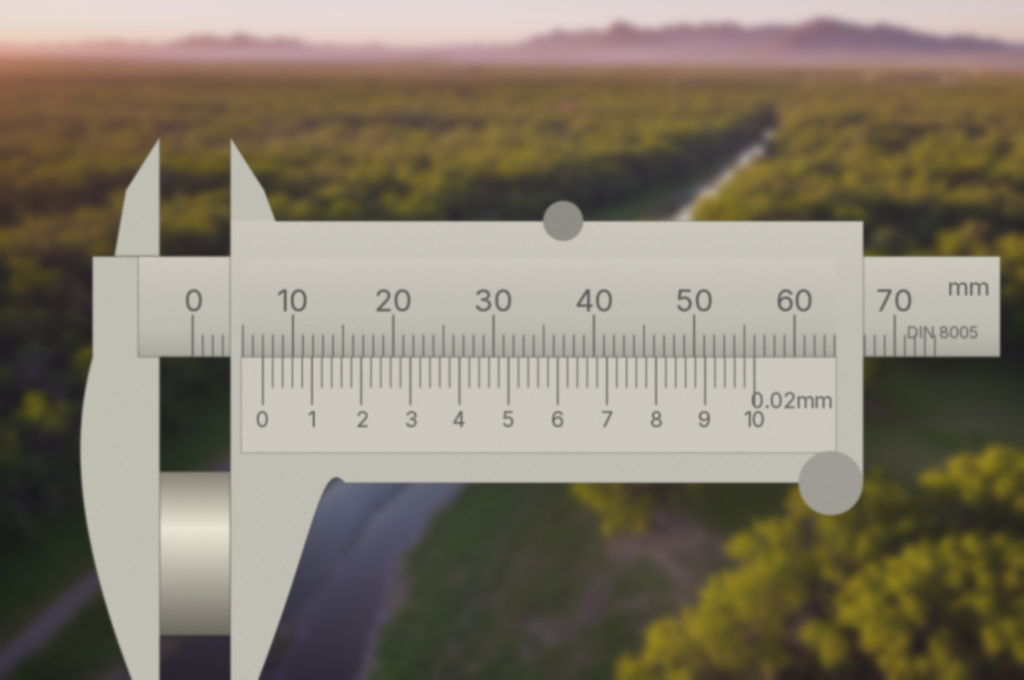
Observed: 7.0 mm
